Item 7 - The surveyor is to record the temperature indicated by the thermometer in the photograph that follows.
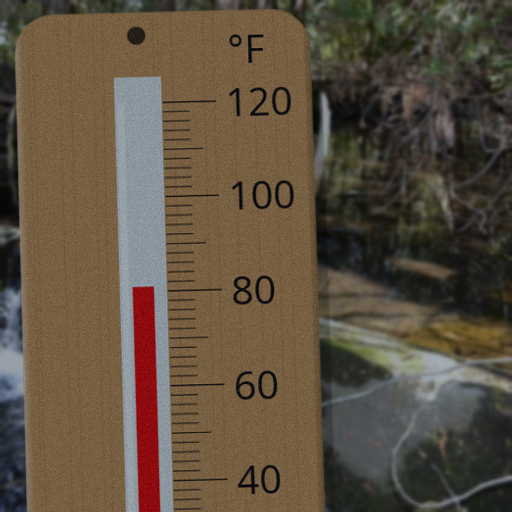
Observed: 81 °F
